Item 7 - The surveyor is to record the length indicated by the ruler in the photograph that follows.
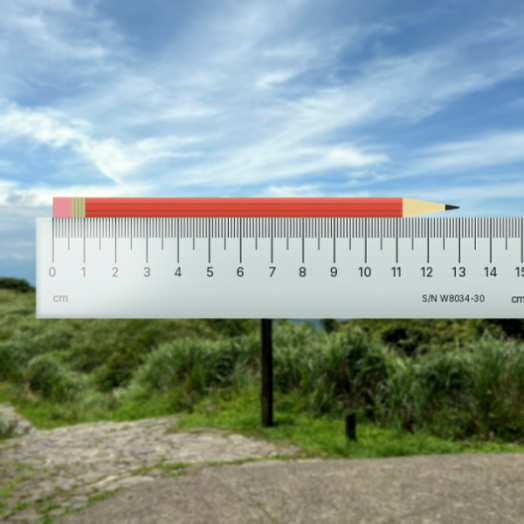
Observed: 13 cm
